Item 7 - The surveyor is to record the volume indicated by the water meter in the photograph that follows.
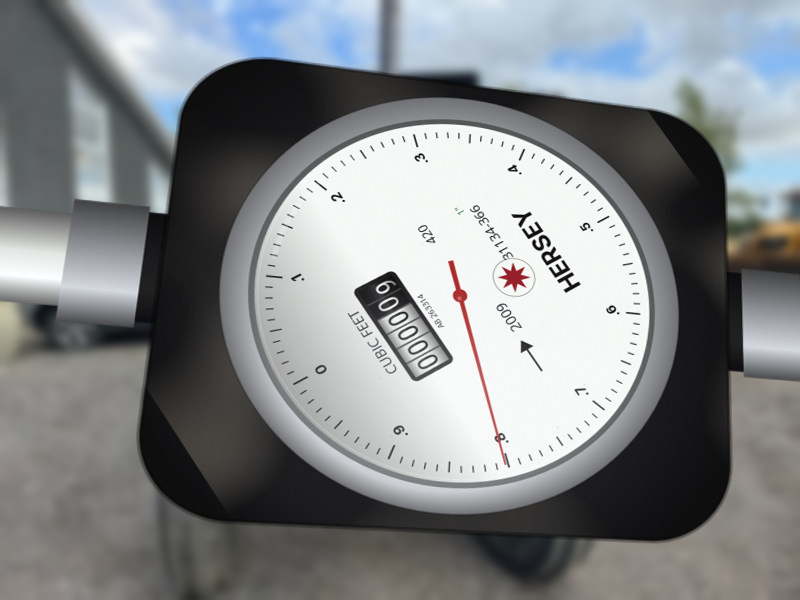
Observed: 8.80 ft³
